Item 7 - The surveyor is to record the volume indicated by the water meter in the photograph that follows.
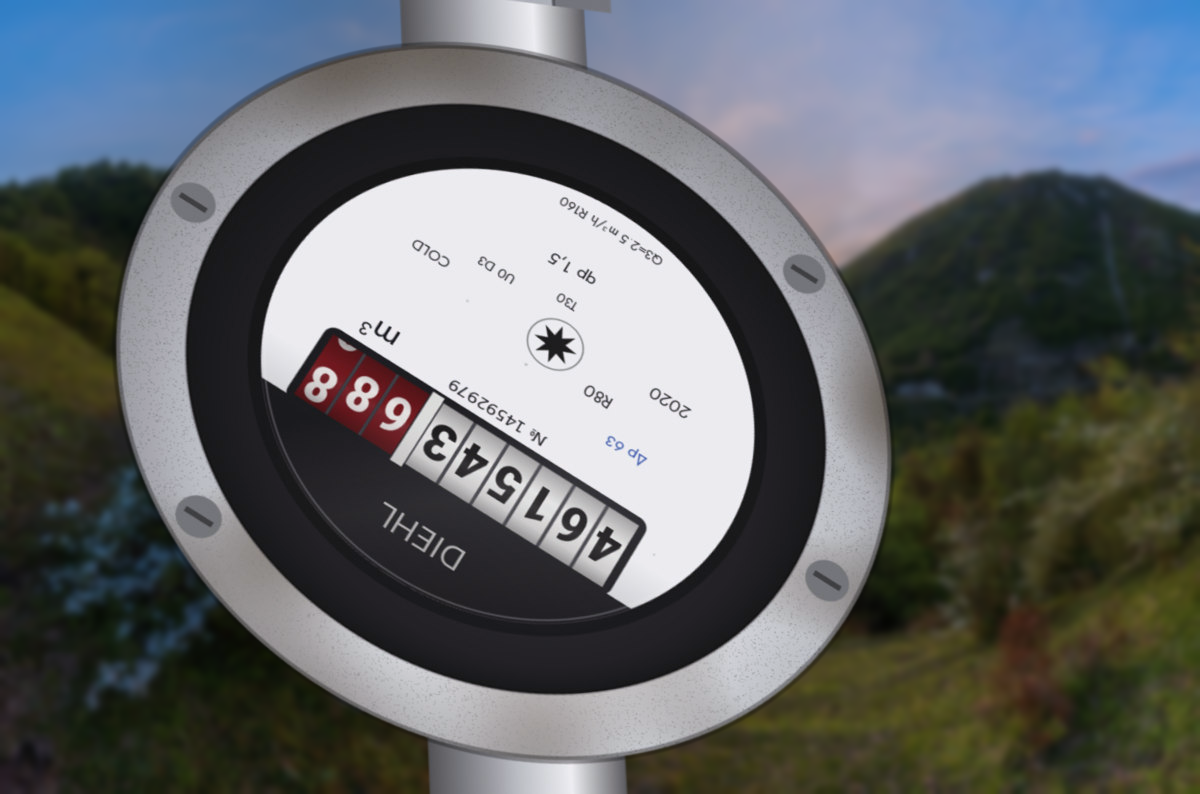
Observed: 461543.688 m³
